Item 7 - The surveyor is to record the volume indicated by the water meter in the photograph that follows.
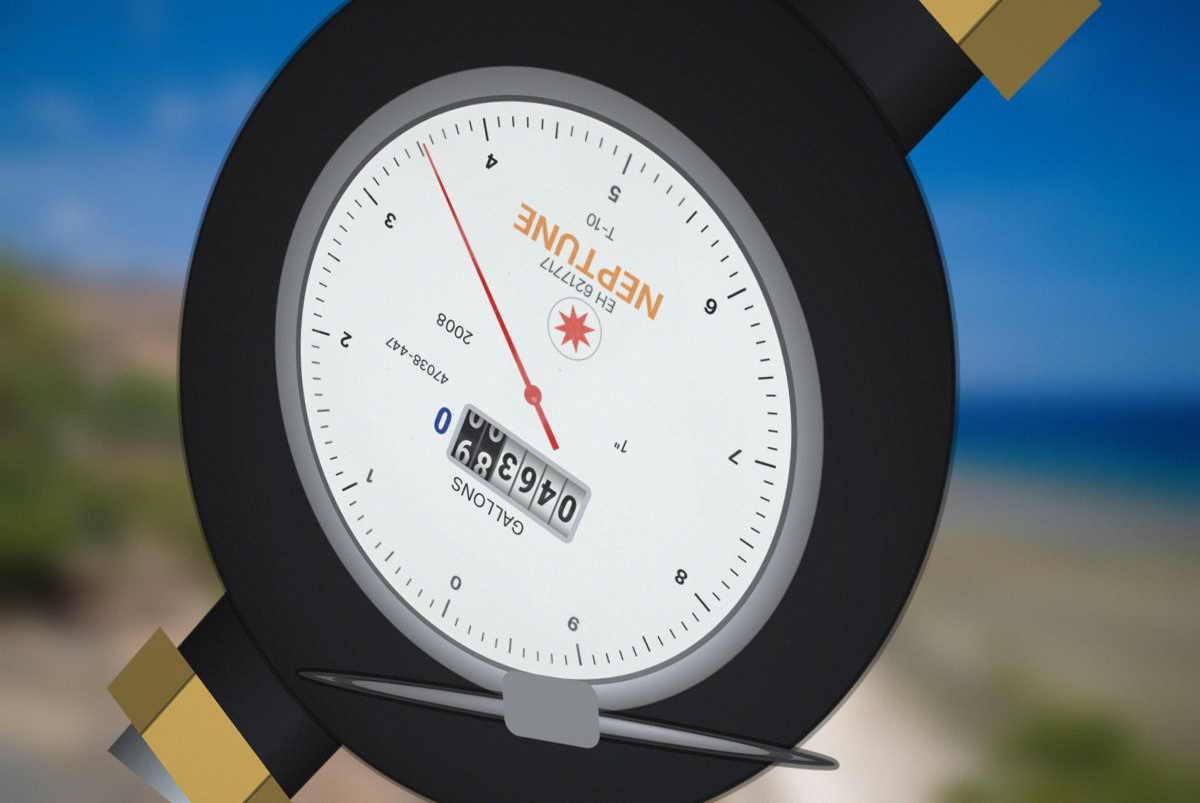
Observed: 463893.5 gal
